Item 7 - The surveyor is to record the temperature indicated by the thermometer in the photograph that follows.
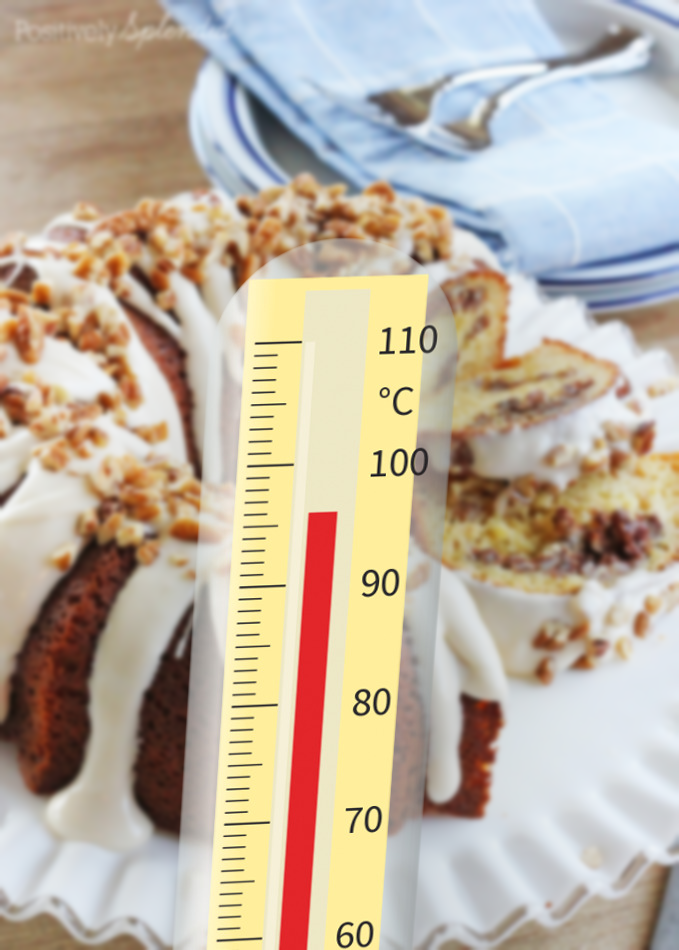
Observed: 96 °C
